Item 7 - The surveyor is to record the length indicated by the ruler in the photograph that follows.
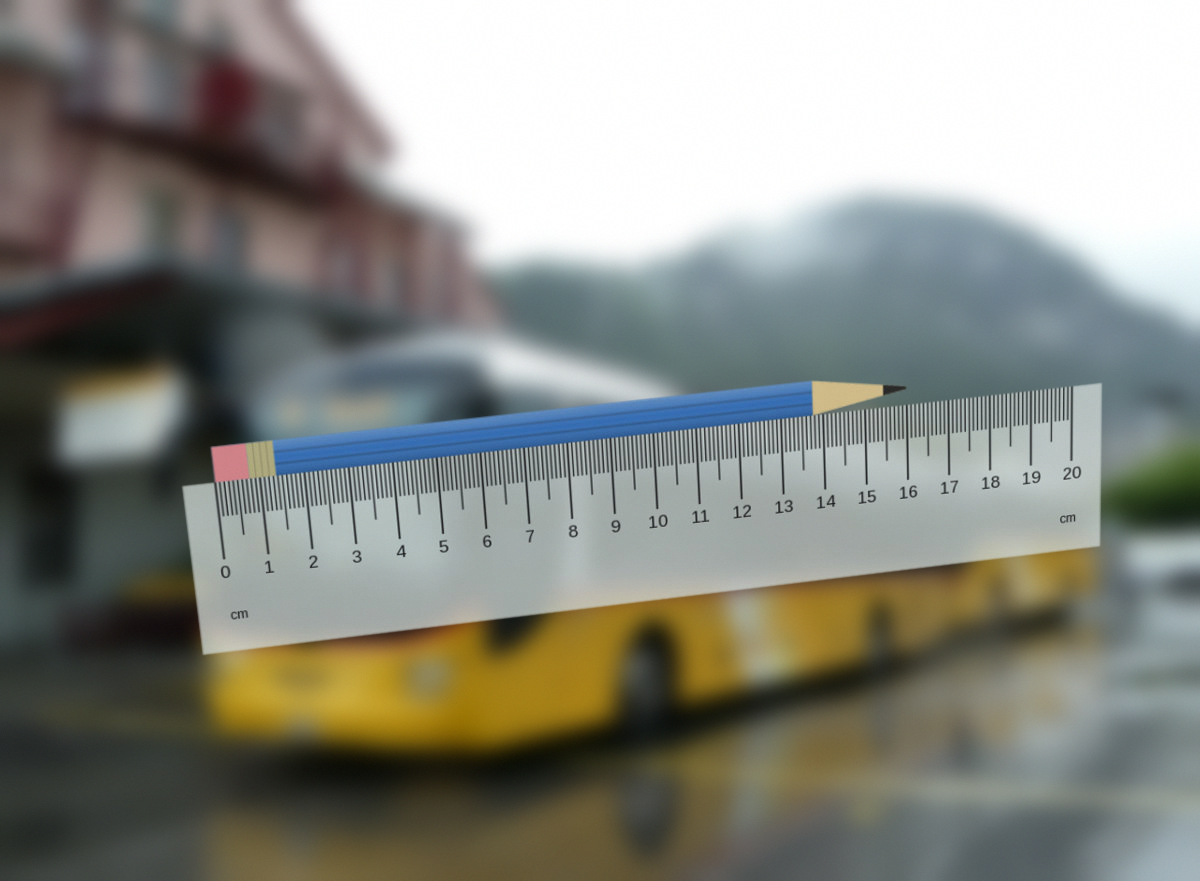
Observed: 16 cm
